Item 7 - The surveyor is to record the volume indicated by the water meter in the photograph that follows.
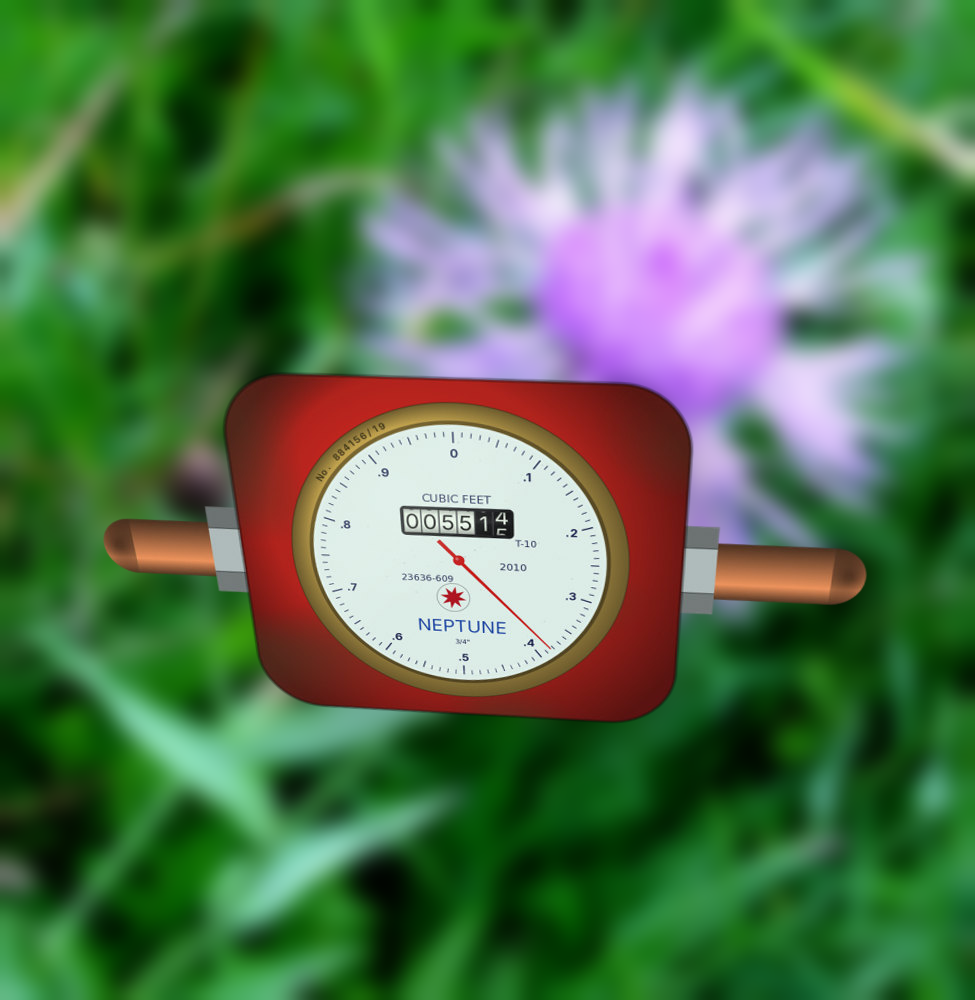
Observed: 5514.38 ft³
